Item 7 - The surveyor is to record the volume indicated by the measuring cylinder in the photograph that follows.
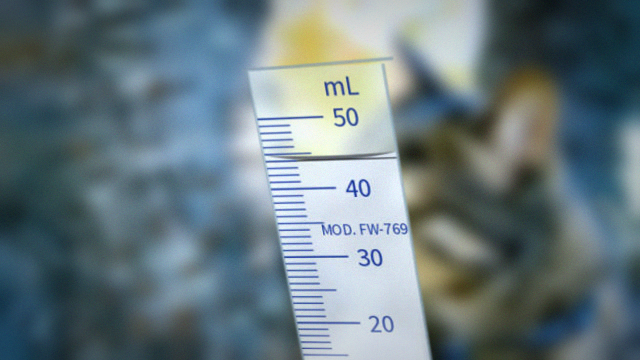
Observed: 44 mL
